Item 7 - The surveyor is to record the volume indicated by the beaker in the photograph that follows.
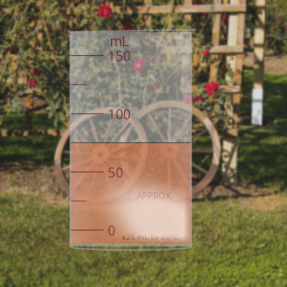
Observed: 75 mL
